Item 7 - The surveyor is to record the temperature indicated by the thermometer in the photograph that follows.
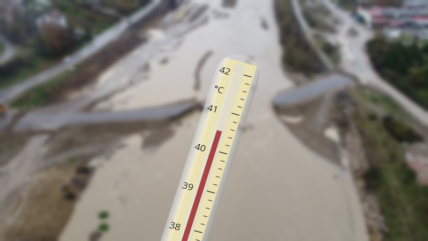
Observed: 40.5 °C
